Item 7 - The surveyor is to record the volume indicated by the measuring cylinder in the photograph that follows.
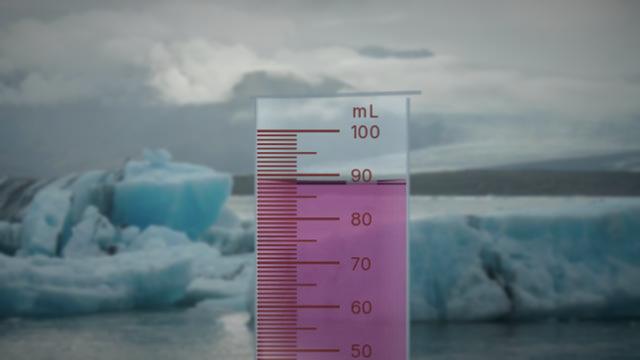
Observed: 88 mL
